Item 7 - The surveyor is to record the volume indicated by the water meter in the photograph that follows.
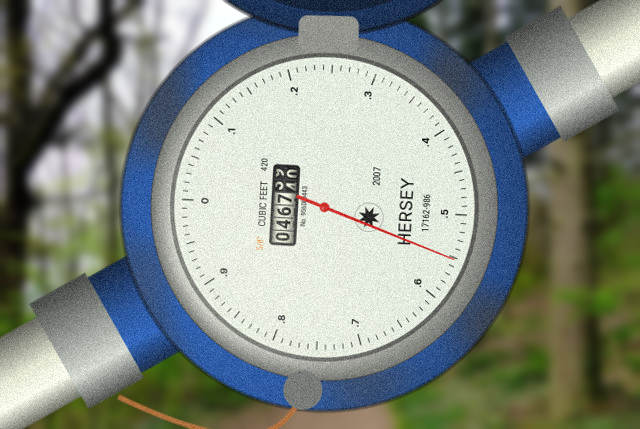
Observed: 46739.55 ft³
